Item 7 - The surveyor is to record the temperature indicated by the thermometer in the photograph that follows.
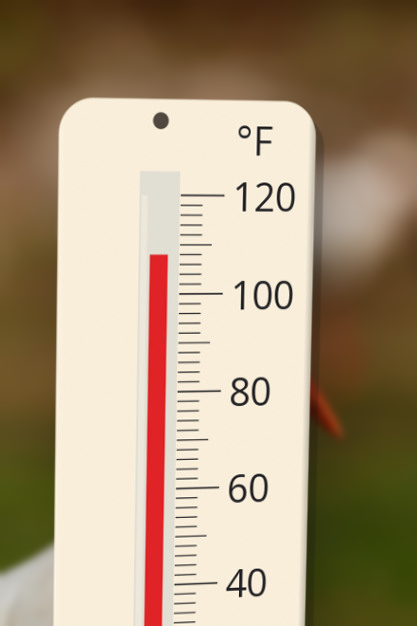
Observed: 108 °F
